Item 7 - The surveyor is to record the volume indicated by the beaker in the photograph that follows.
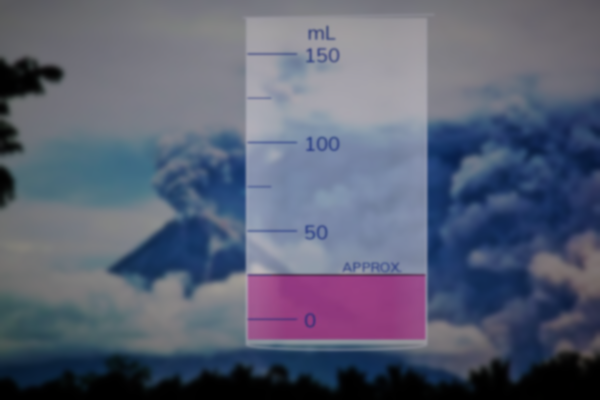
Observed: 25 mL
